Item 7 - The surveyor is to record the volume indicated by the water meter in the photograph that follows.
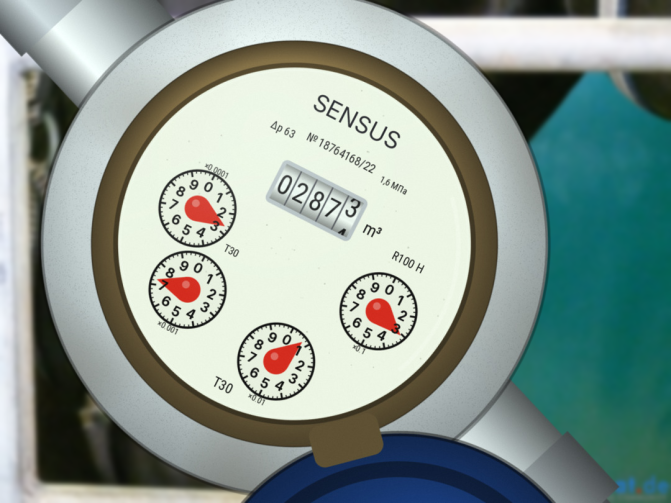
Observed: 2873.3072 m³
